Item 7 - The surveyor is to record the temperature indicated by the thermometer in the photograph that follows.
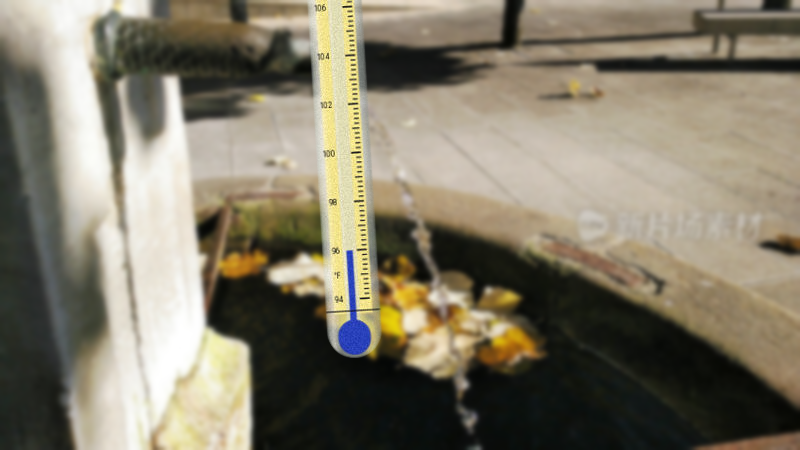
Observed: 96 °F
